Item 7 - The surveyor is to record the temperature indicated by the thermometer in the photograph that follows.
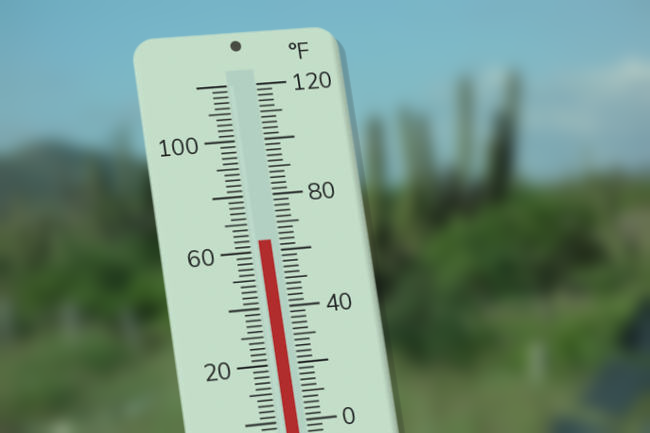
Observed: 64 °F
